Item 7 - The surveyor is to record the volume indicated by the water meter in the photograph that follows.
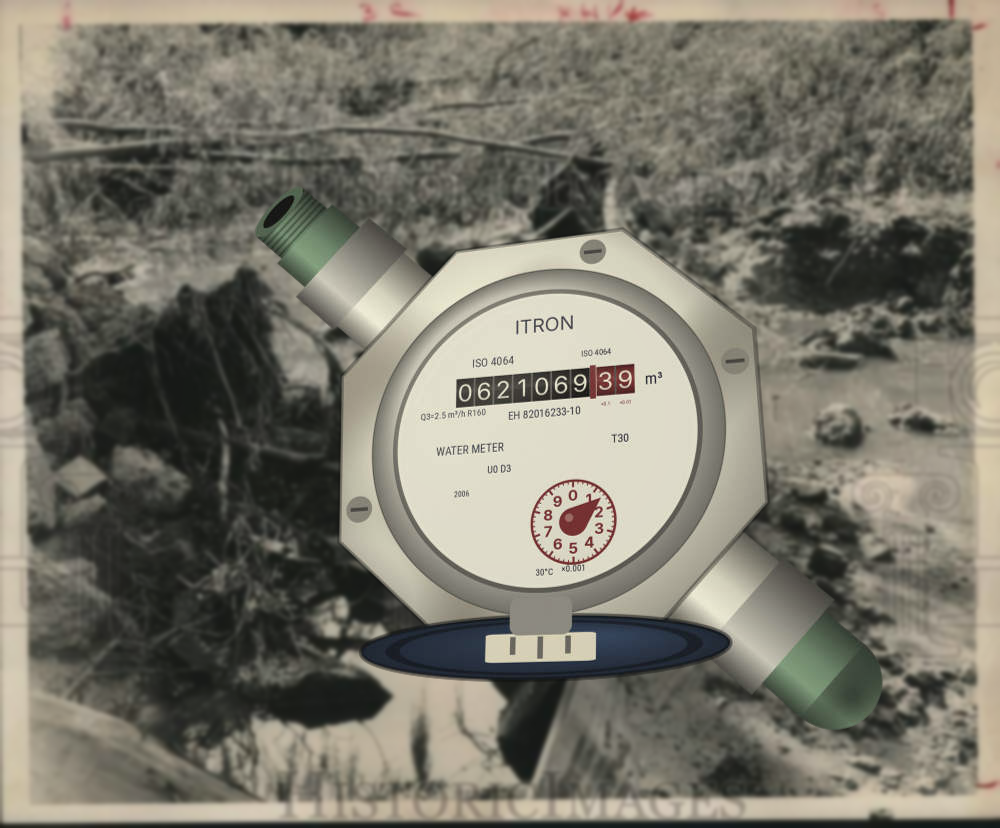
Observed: 621069.391 m³
